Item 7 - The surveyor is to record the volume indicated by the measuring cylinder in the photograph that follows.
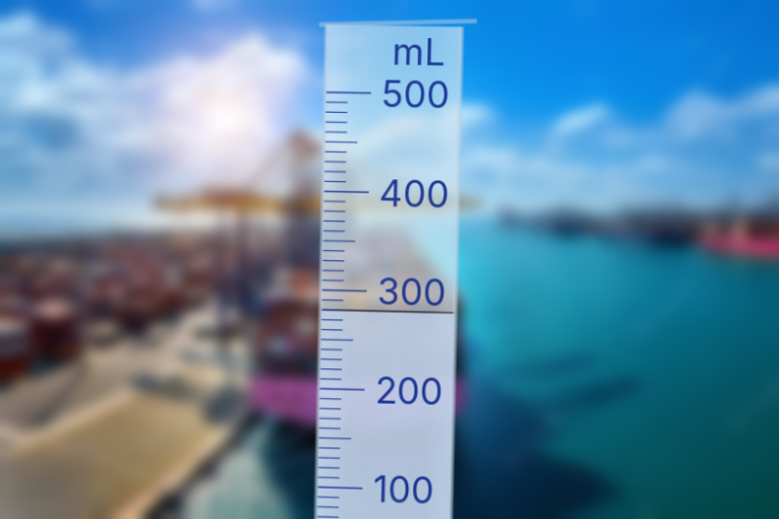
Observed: 280 mL
